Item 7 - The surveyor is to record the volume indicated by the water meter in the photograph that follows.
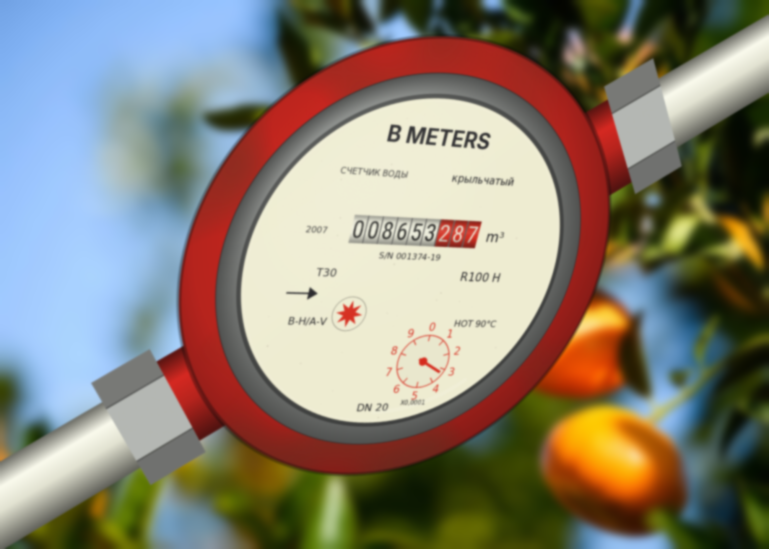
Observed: 8653.2873 m³
